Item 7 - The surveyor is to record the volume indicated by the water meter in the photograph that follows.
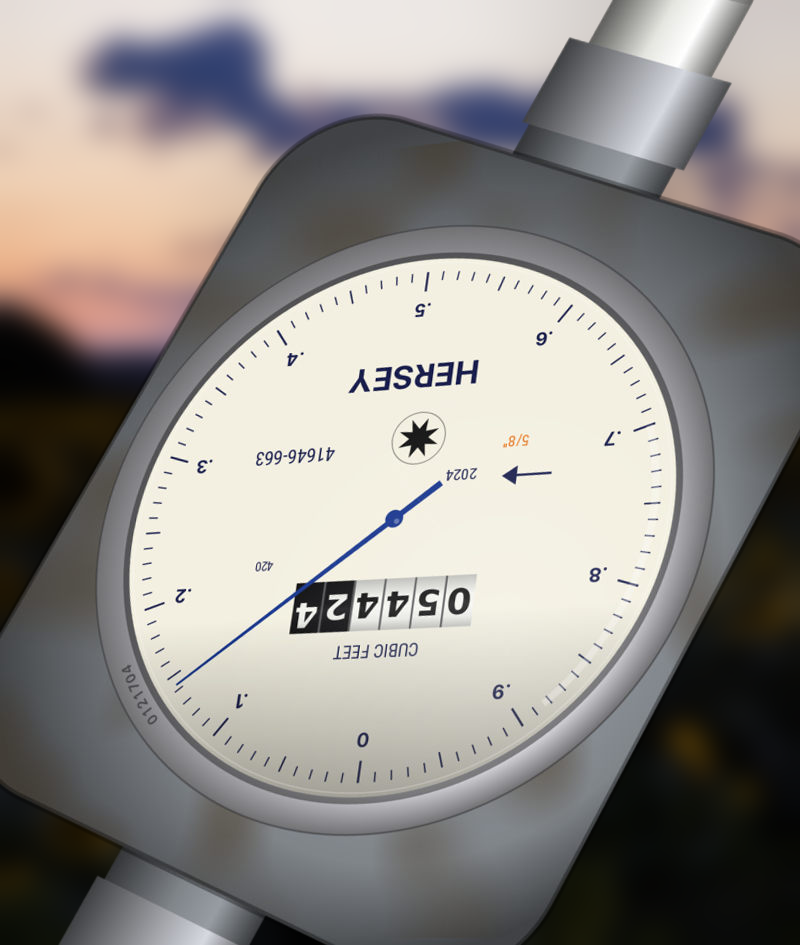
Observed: 54424.14 ft³
